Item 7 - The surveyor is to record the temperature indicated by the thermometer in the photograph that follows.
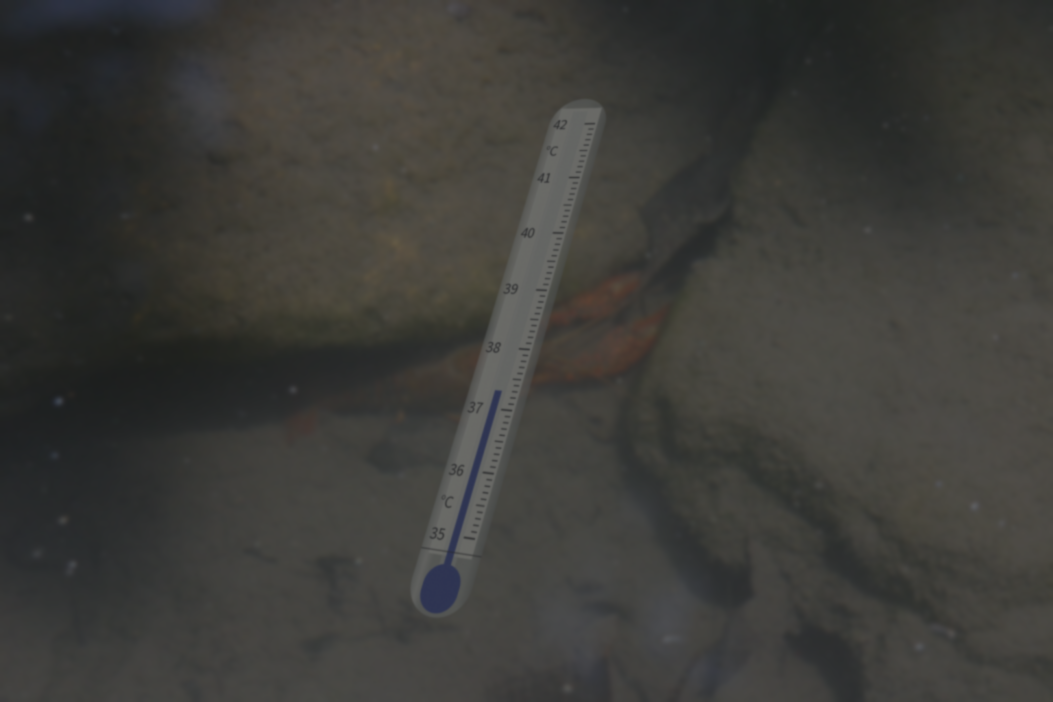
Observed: 37.3 °C
